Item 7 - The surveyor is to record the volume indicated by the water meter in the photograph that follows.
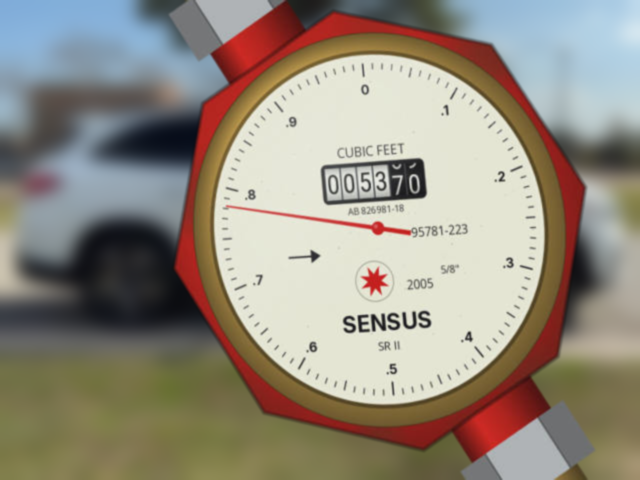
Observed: 5369.78 ft³
